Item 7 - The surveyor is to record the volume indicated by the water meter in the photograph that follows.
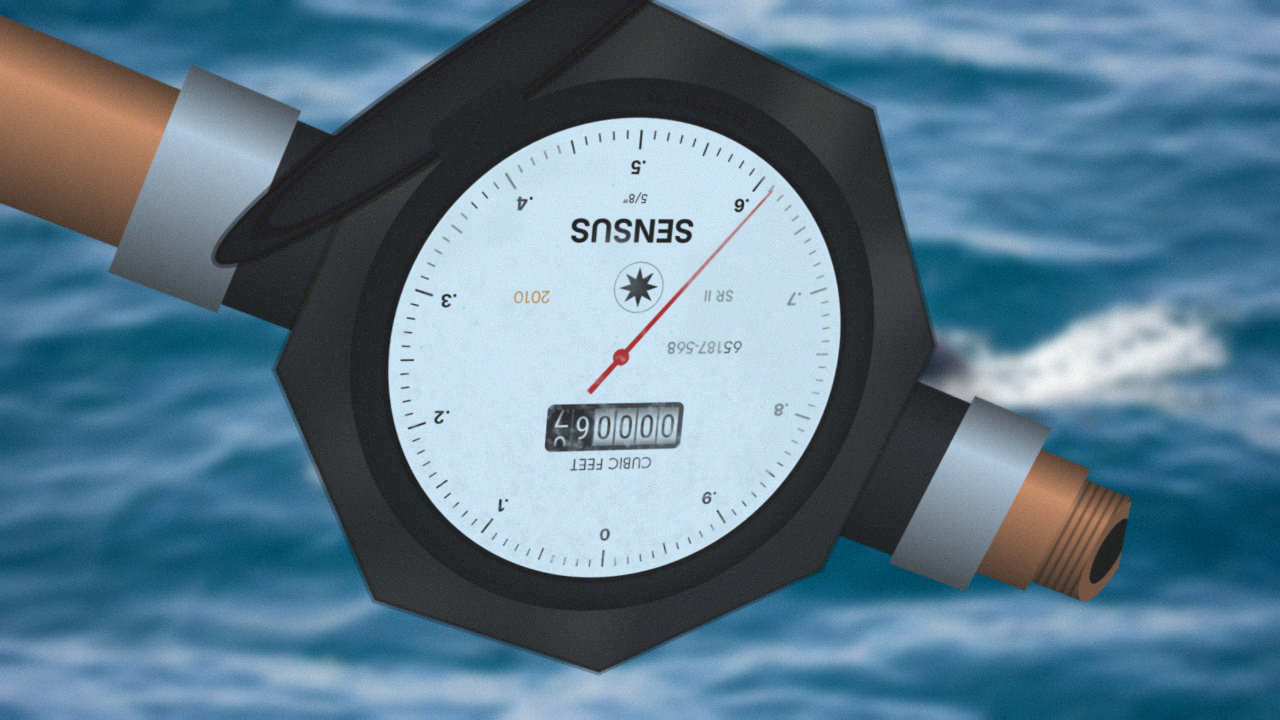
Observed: 66.61 ft³
